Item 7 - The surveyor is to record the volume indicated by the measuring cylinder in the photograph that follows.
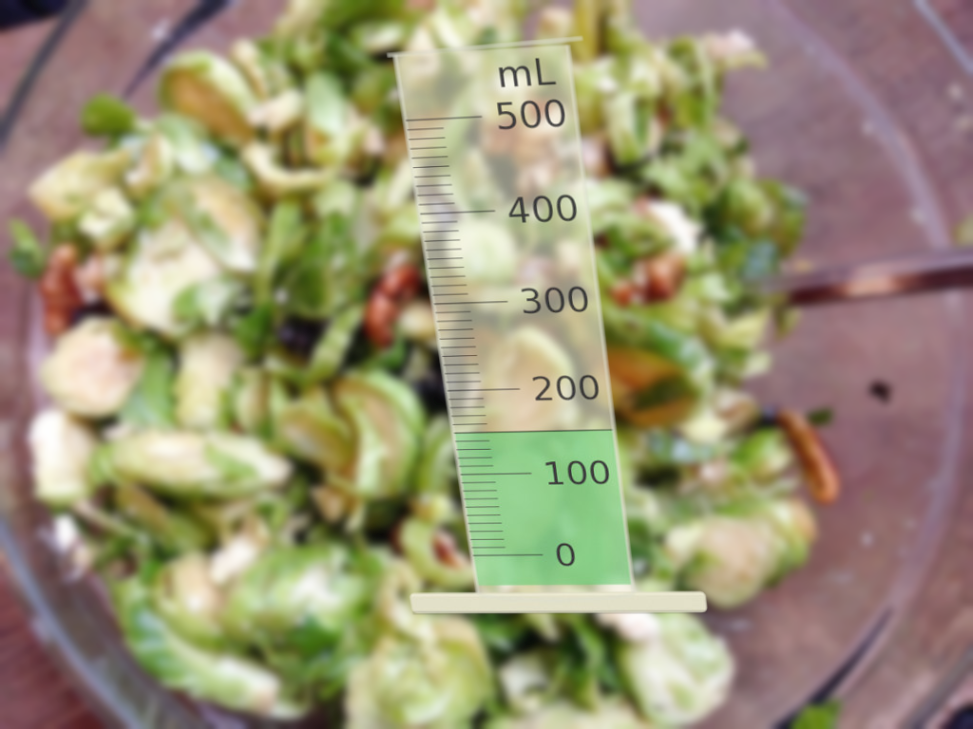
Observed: 150 mL
